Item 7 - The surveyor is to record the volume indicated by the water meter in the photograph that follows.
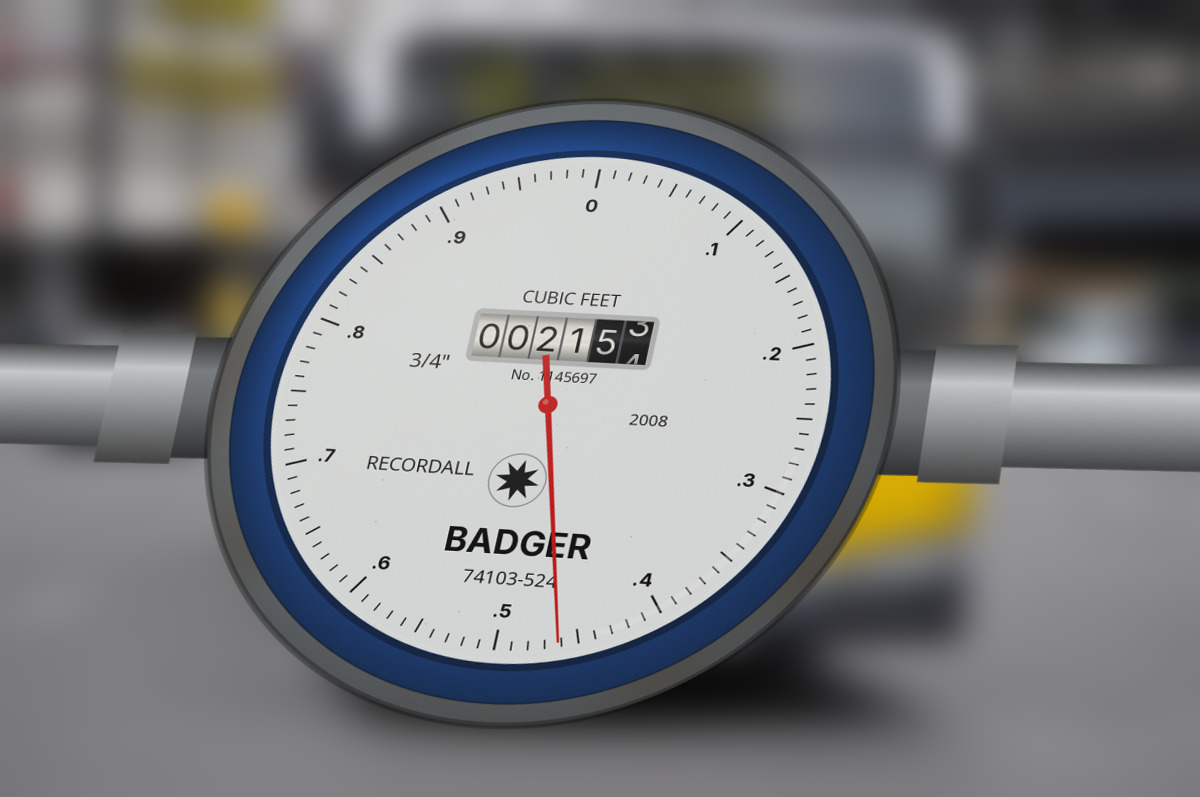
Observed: 2153.46 ft³
